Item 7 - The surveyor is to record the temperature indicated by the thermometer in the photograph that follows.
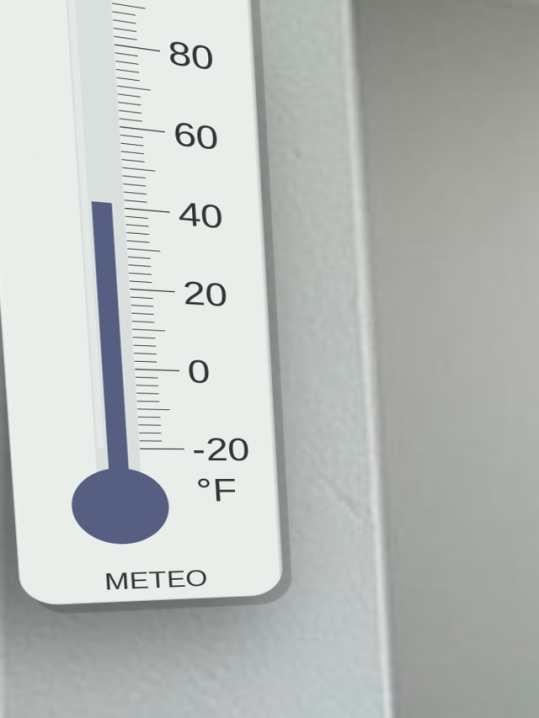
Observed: 41 °F
